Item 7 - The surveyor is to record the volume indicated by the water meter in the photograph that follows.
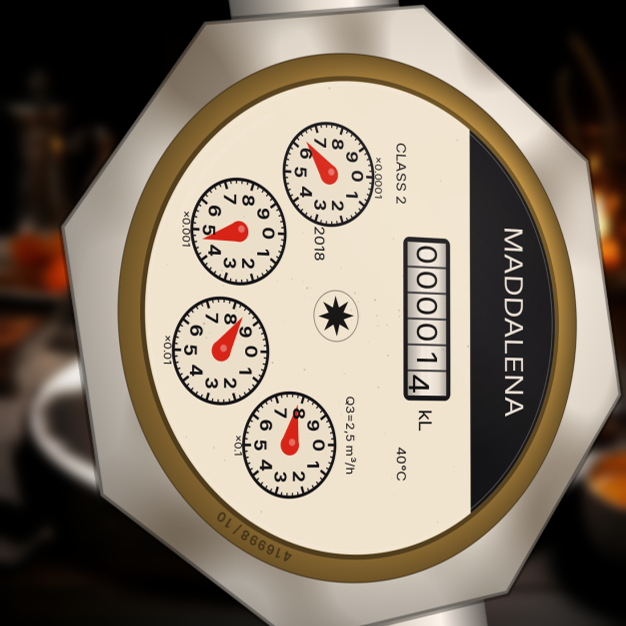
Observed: 13.7846 kL
